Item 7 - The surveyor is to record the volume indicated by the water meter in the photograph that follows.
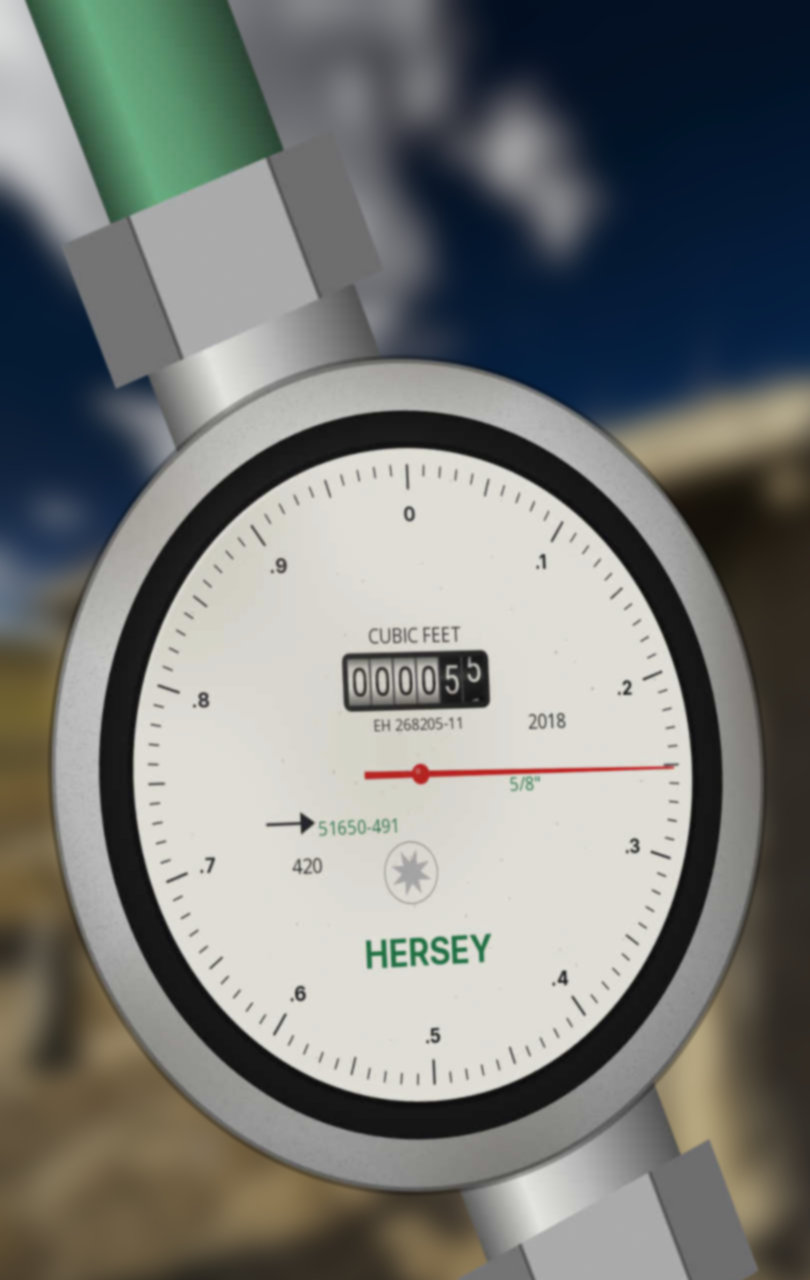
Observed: 55.25 ft³
